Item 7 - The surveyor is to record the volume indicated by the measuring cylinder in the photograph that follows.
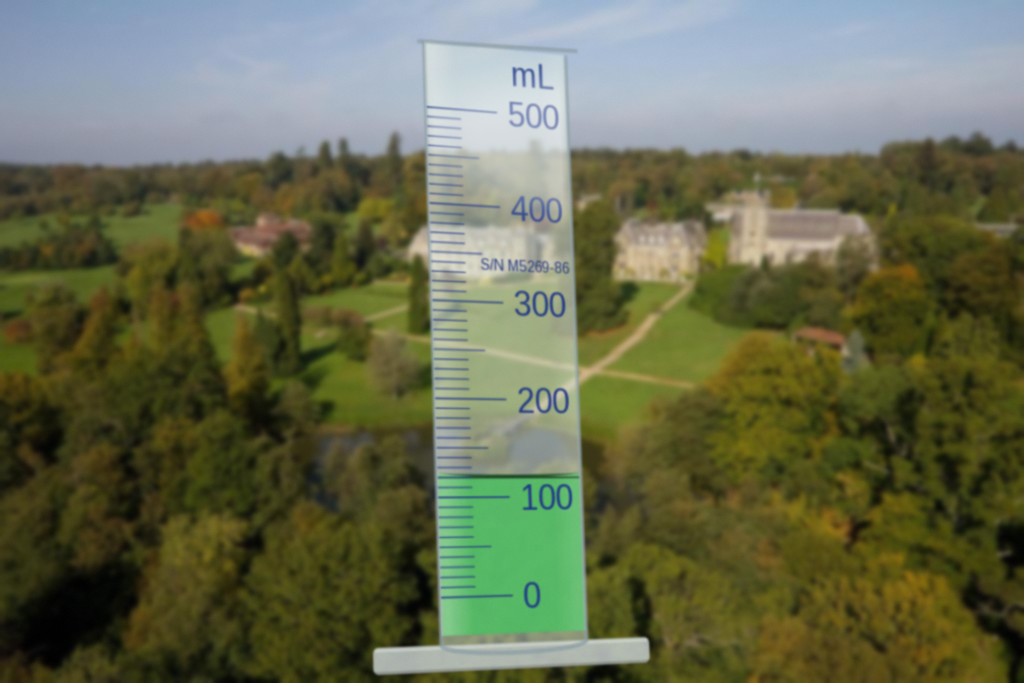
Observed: 120 mL
